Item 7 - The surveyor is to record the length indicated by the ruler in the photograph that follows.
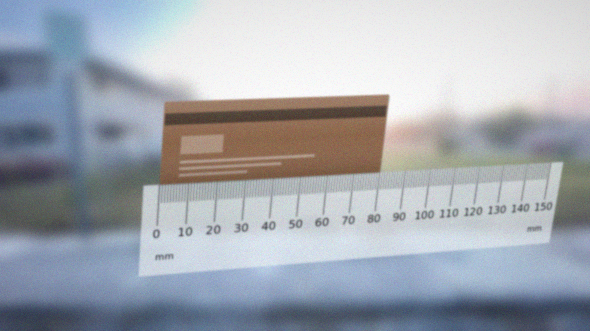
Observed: 80 mm
